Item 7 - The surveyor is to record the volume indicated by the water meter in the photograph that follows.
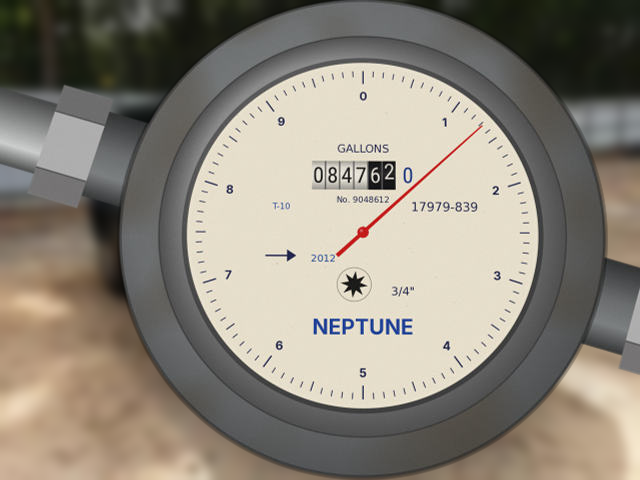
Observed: 847621.3 gal
